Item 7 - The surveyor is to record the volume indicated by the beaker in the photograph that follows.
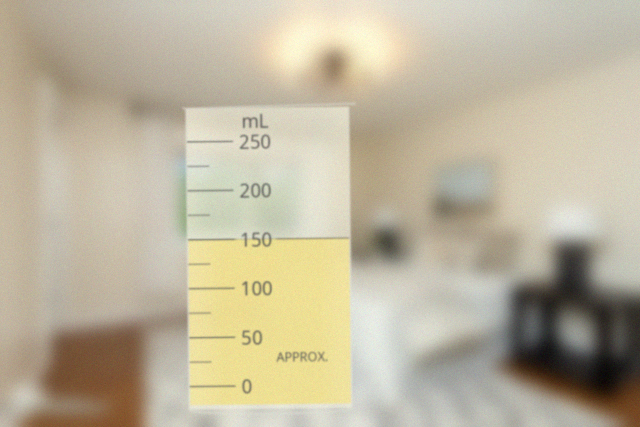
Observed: 150 mL
